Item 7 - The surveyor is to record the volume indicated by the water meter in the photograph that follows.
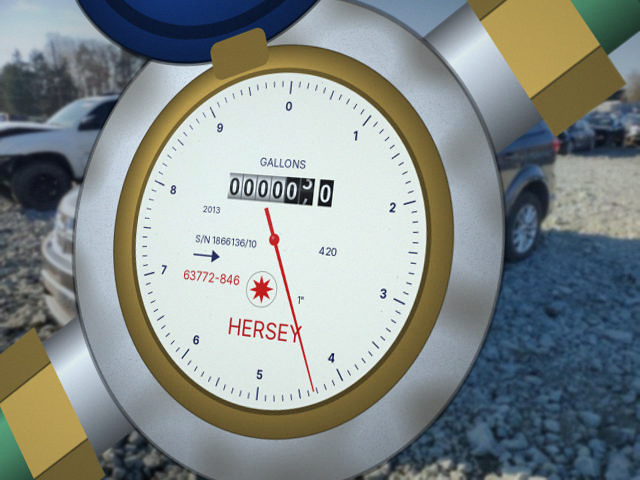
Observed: 34.3 gal
